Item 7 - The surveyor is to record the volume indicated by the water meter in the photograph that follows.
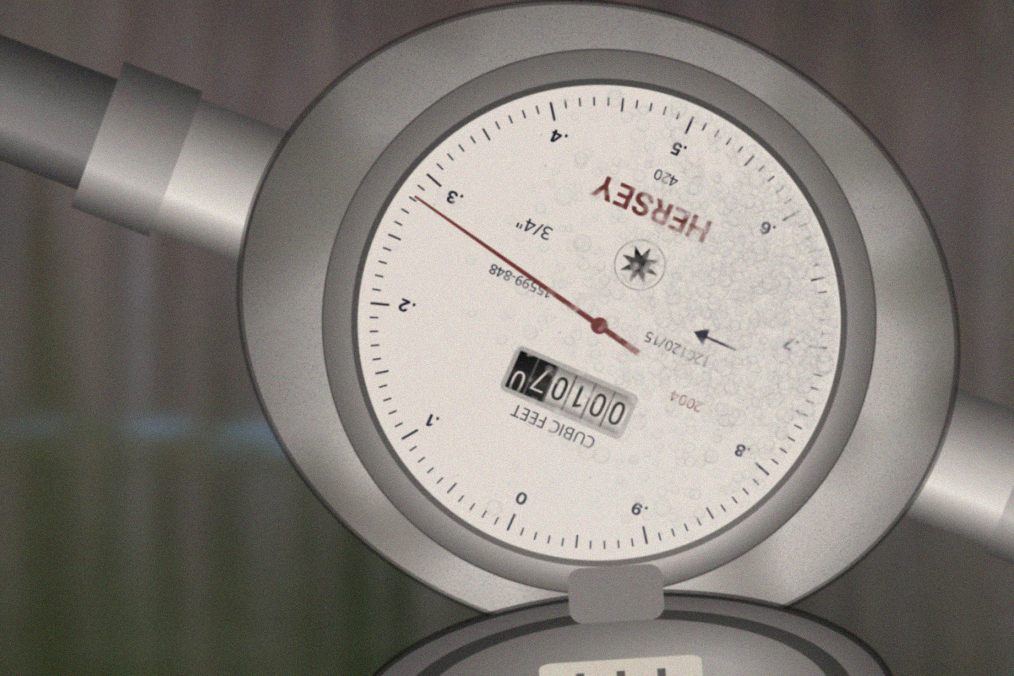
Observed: 1070.28 ft³
